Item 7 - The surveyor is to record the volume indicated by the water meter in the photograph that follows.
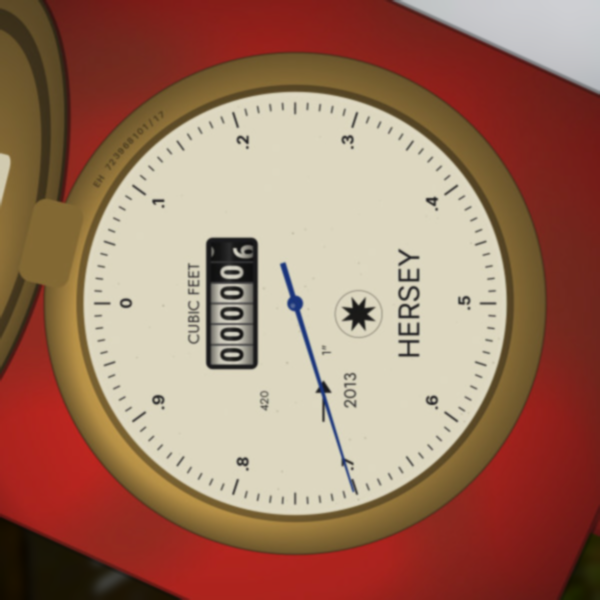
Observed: 5.70 ft³
